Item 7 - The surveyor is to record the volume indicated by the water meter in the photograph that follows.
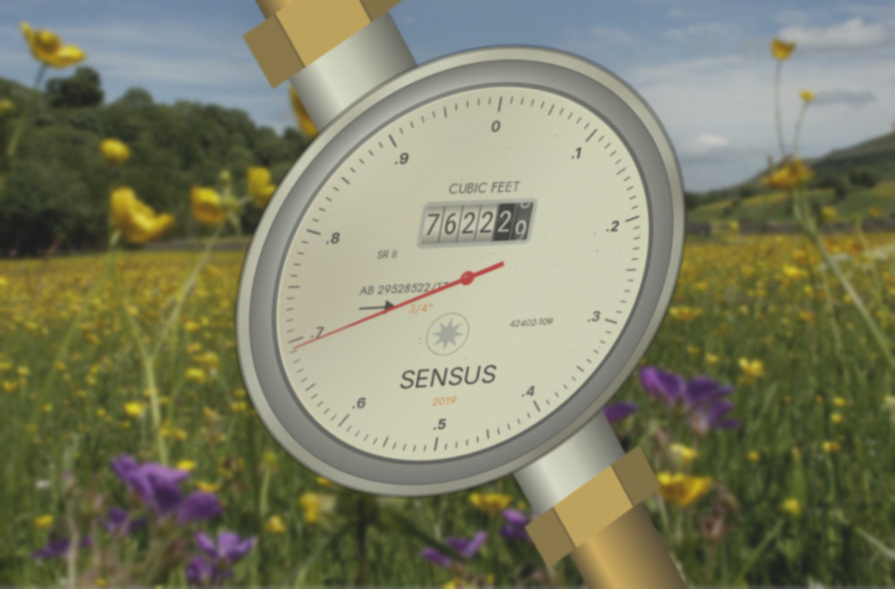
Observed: 762228.69 ft³
